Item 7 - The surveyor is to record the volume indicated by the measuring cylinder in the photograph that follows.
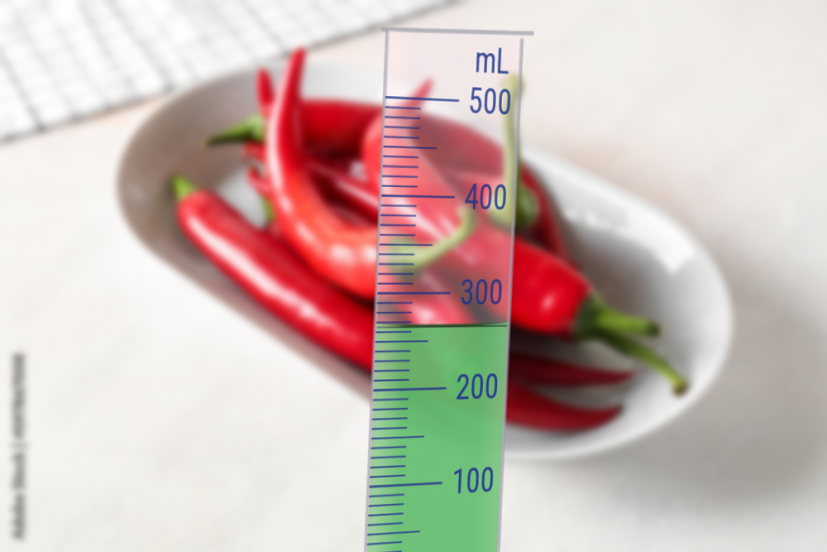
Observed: 265 mL
